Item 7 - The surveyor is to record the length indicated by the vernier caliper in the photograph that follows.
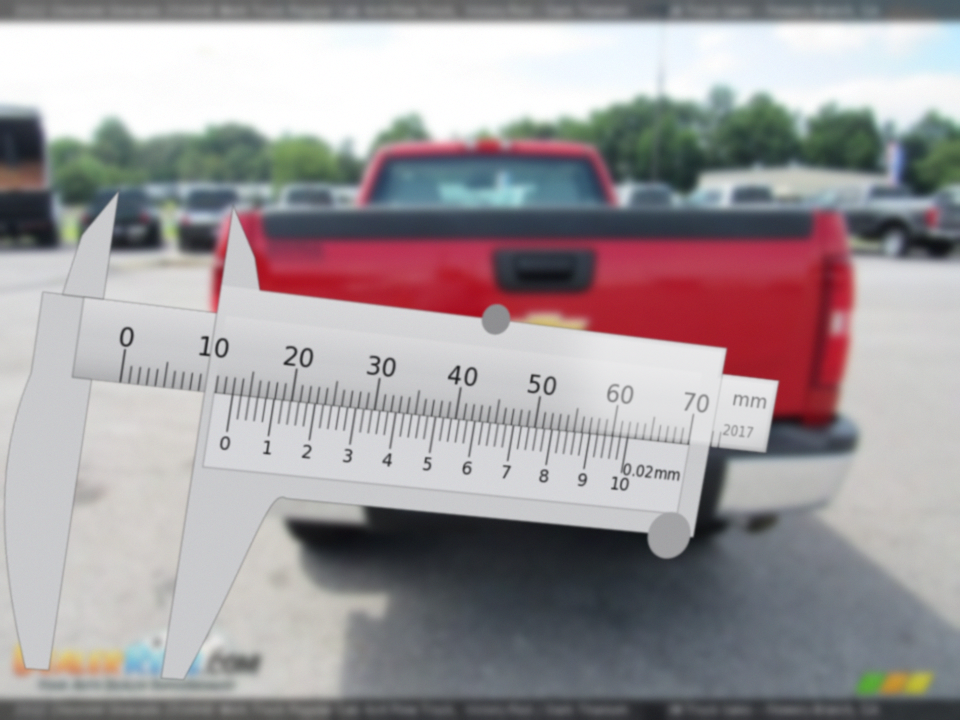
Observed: 13.0 mm
